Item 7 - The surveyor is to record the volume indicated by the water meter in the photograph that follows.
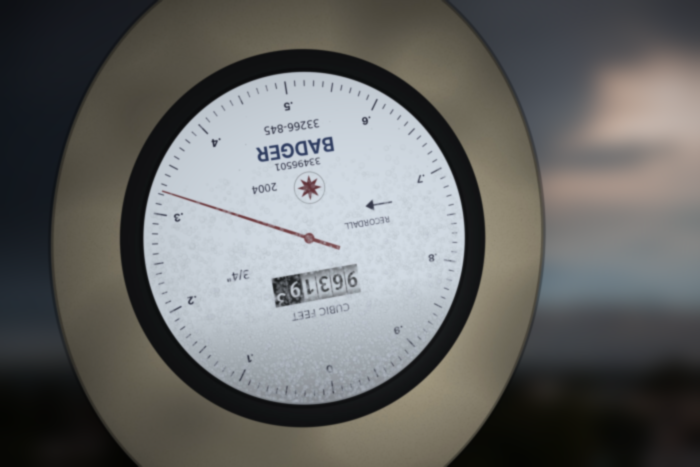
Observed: 963193.32 ft³
